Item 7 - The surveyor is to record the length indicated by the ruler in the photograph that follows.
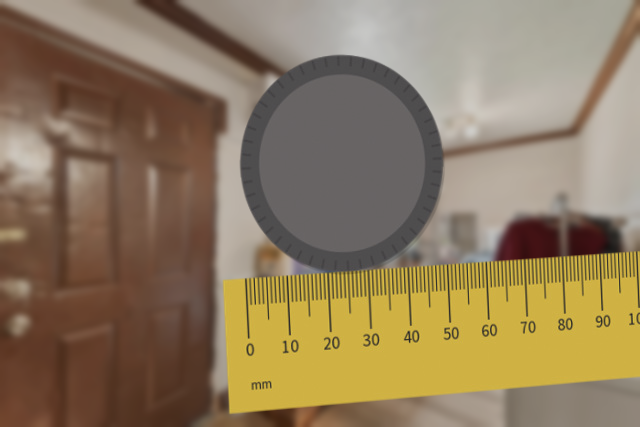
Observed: 50 mm
